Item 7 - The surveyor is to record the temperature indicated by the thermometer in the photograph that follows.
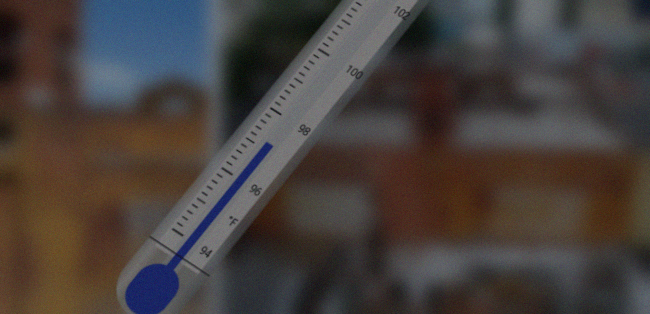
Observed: 97.2 °F
